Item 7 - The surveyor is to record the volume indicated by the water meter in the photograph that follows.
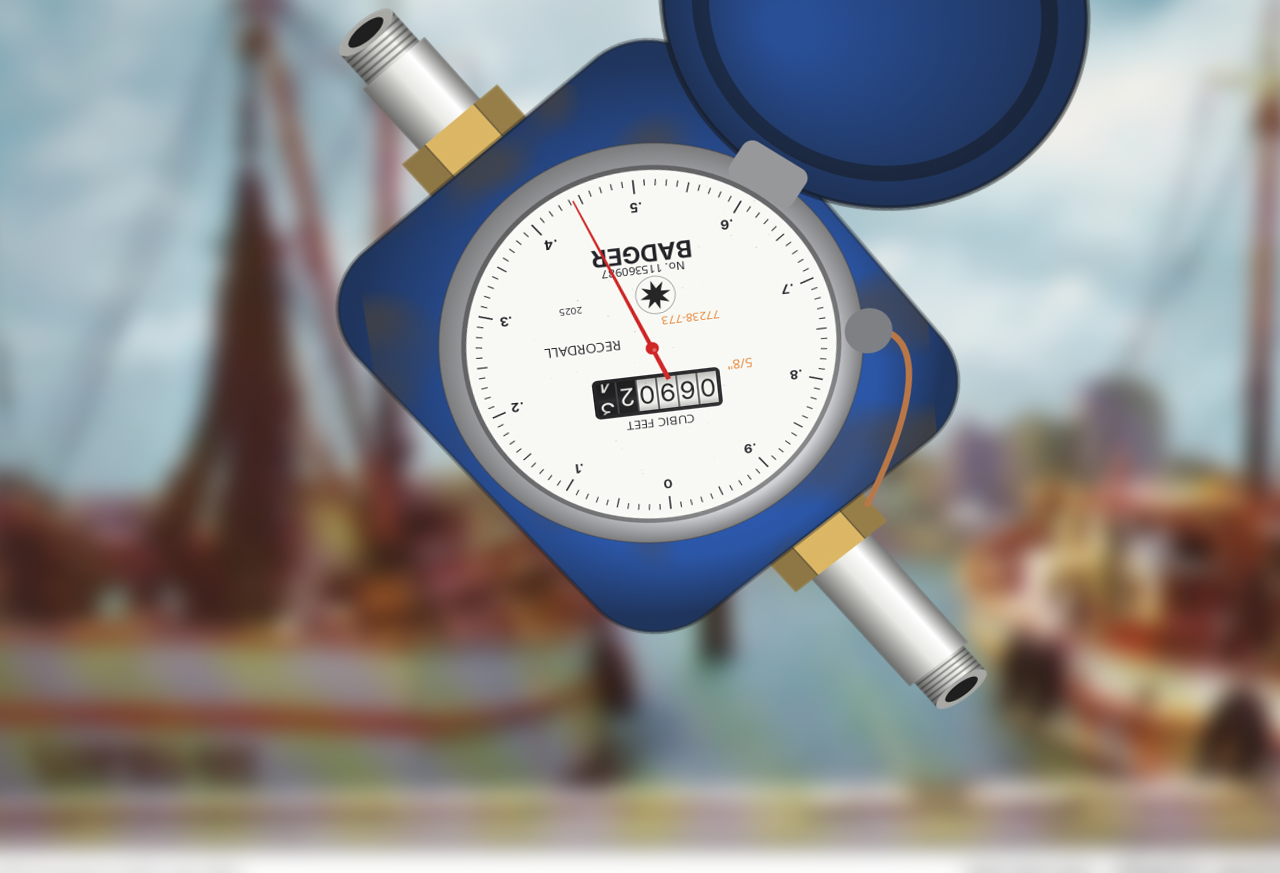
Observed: 69023.44 ft³
